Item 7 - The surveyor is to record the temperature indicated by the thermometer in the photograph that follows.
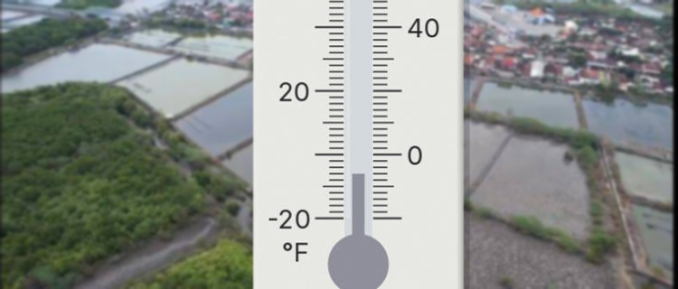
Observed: -6 °F
